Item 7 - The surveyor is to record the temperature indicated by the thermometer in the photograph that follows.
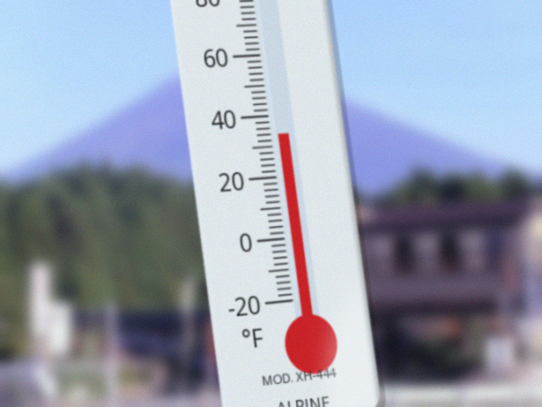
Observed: 34 °F
